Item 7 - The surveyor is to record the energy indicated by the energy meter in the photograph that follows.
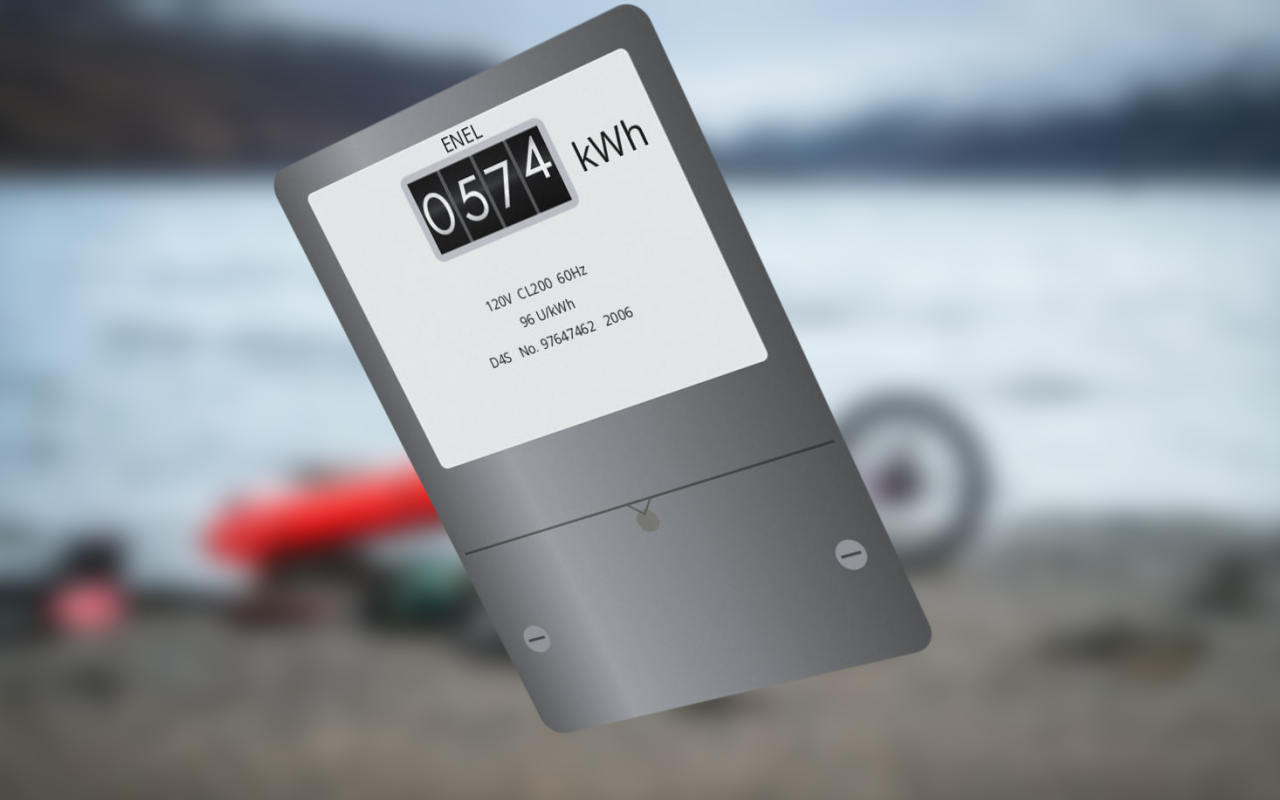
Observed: 574 kWh
